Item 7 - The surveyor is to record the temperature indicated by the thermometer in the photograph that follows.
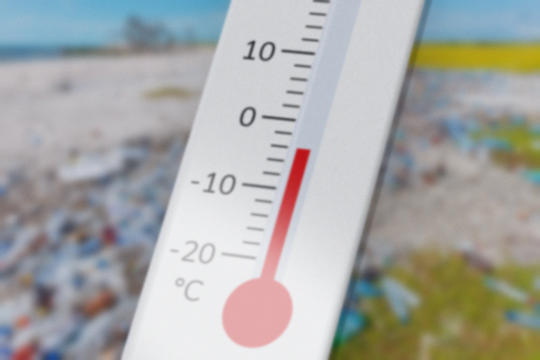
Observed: -4 °C
